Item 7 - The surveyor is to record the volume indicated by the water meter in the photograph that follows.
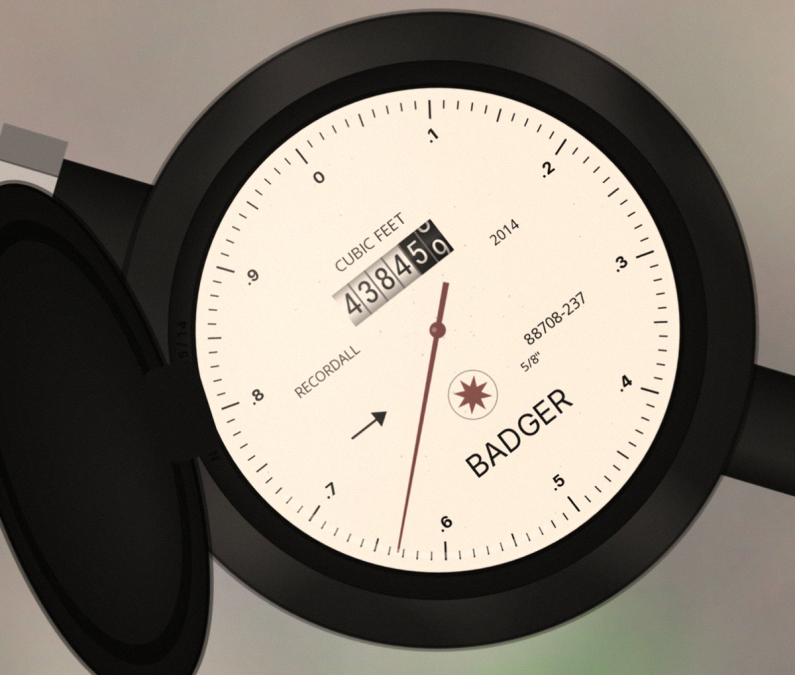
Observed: 438458.63 ft³
